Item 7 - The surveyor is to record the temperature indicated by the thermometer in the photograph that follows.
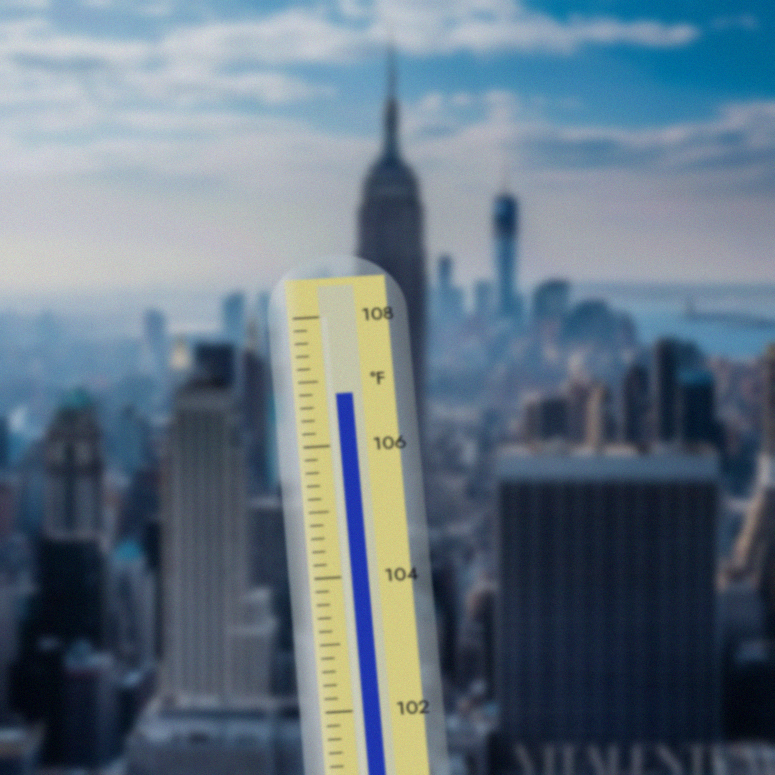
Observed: 106.8 °F
